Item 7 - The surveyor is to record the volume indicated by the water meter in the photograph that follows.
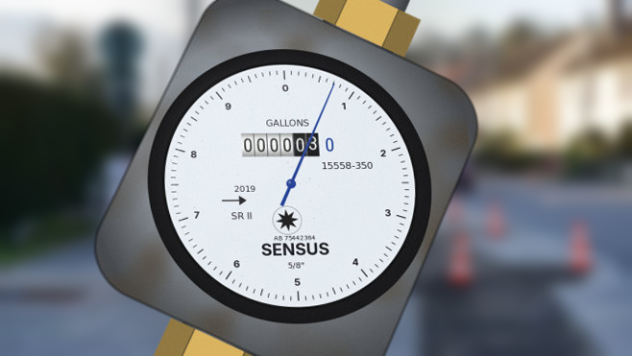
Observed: 30.7 gal
